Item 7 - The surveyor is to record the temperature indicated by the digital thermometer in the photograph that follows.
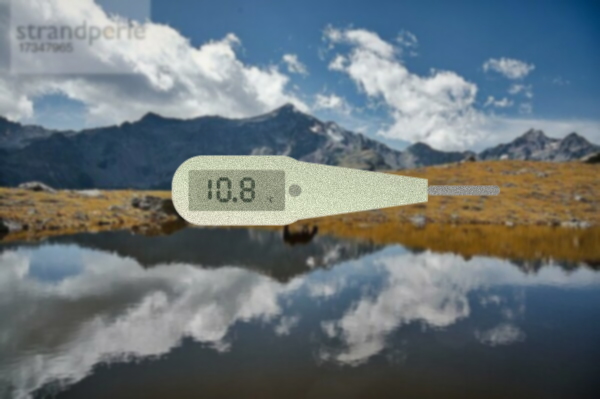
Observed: 10.8 °C
